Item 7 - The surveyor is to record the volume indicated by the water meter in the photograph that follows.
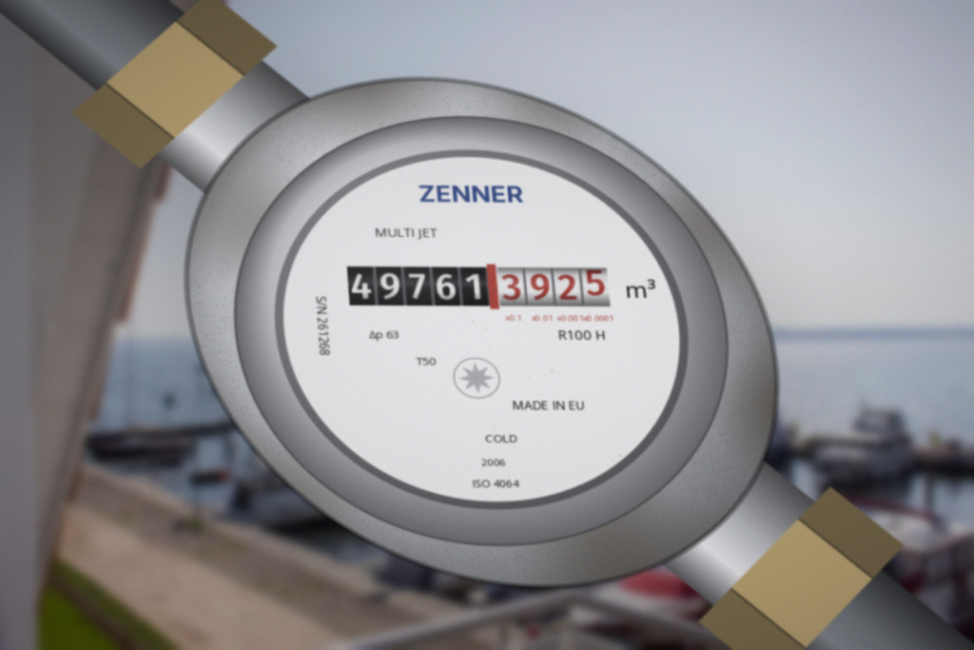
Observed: 49761.3925 m³
